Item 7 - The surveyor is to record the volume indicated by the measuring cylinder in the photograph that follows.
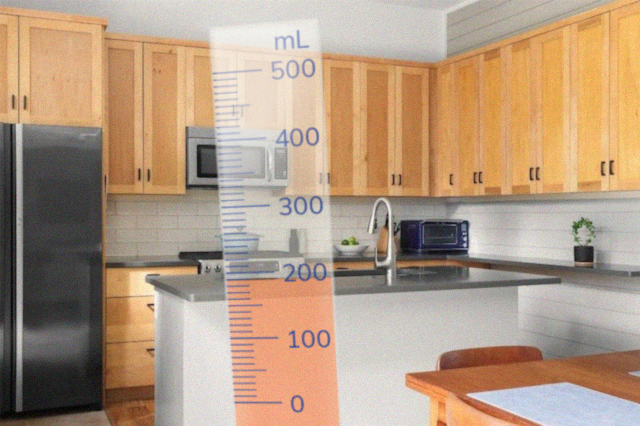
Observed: 190 mL
